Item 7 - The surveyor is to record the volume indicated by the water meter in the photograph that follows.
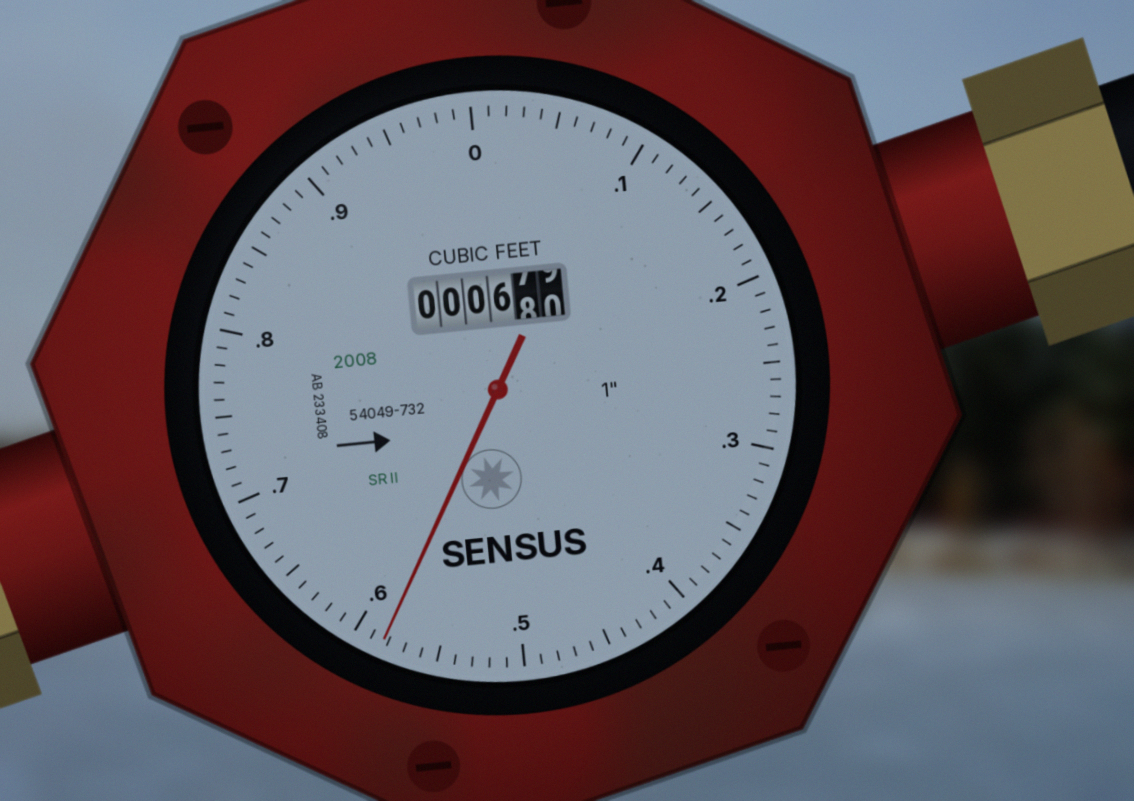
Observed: 679.58 ft³
